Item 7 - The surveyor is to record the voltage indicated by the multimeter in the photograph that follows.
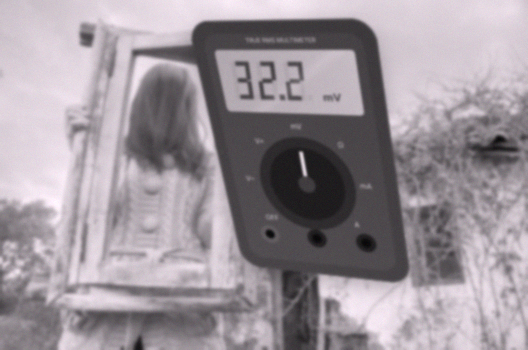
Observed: 32.2 mV
